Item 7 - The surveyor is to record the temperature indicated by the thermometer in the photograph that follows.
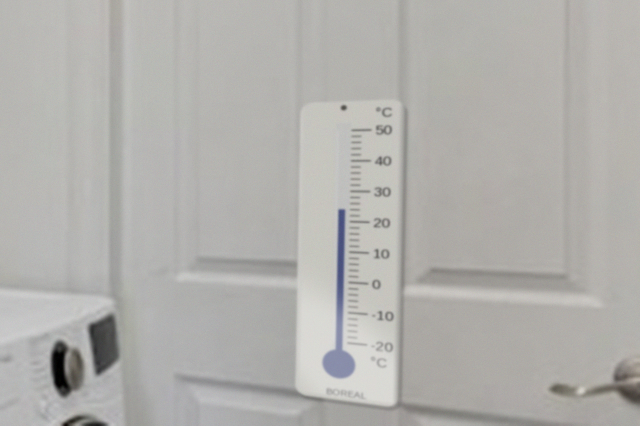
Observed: 24 °C
